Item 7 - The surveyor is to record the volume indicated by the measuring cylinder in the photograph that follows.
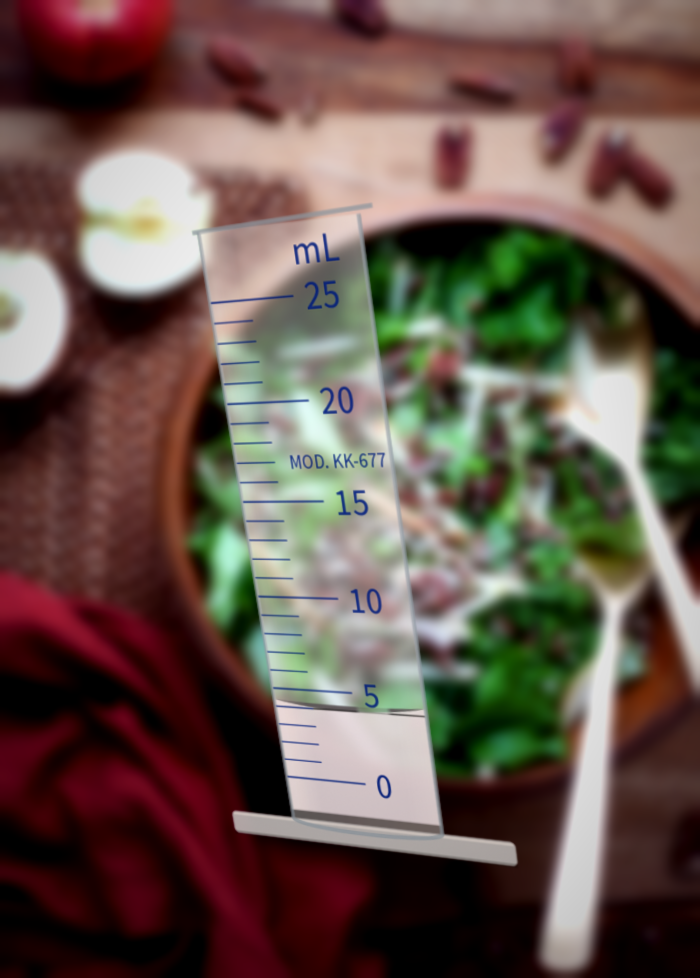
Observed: 4 mL
